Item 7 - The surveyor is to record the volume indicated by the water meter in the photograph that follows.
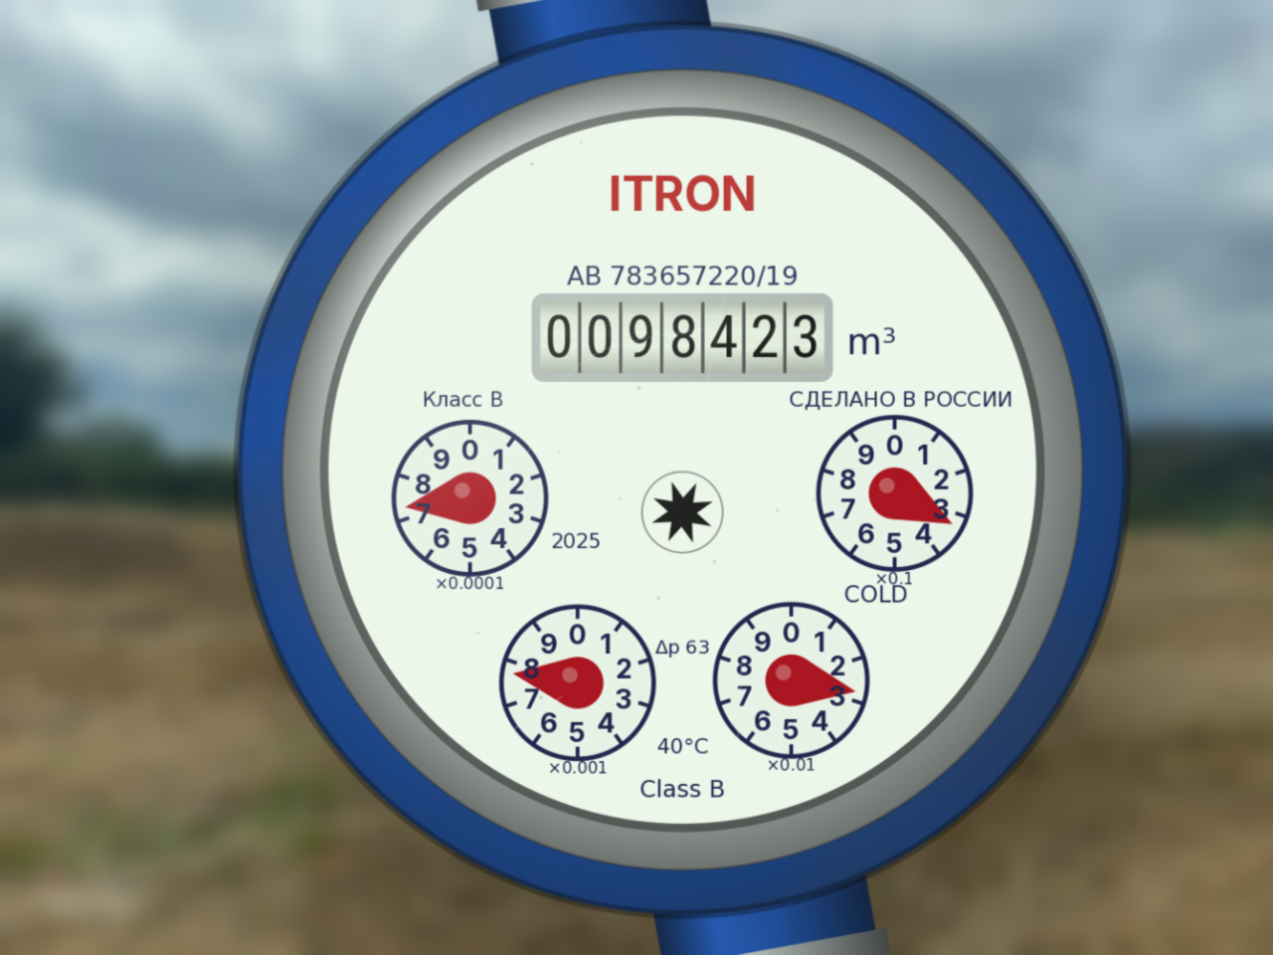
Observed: 98423.3277 m³
